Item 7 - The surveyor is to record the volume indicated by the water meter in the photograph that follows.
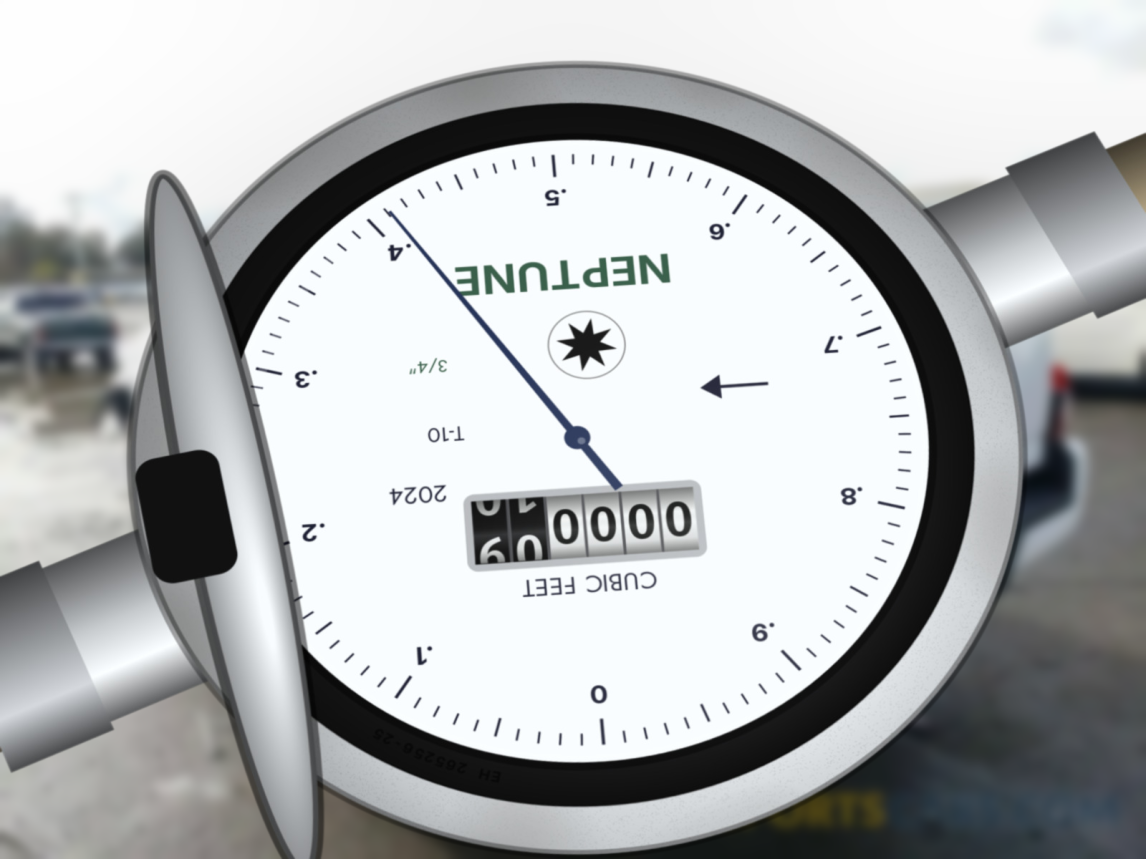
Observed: 9.41 ft³
